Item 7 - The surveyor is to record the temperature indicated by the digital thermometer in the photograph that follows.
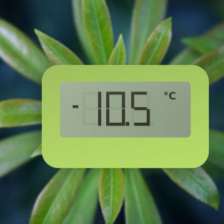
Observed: -10.5 °C
